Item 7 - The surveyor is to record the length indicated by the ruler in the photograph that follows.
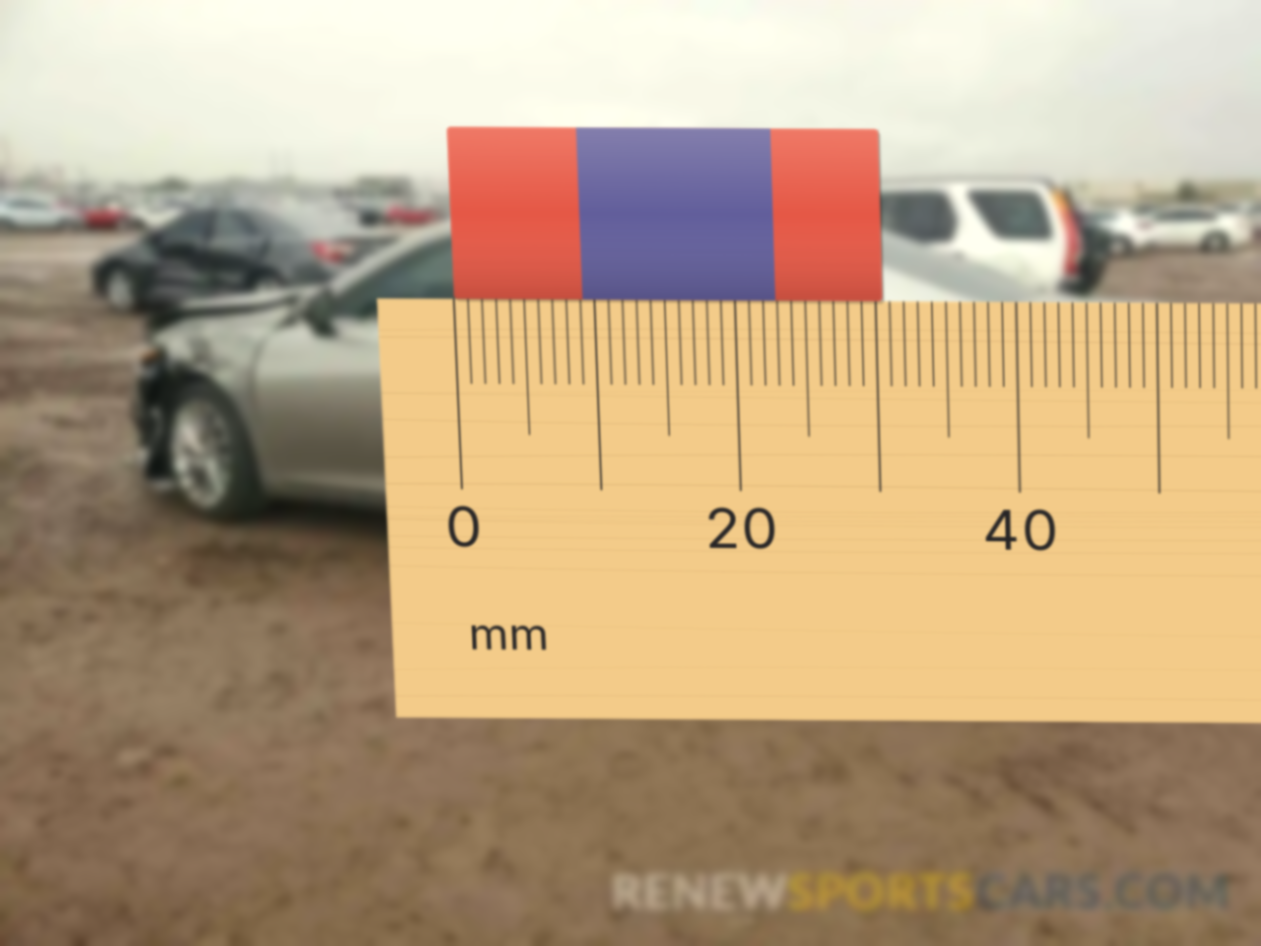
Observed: 30.5 mm
